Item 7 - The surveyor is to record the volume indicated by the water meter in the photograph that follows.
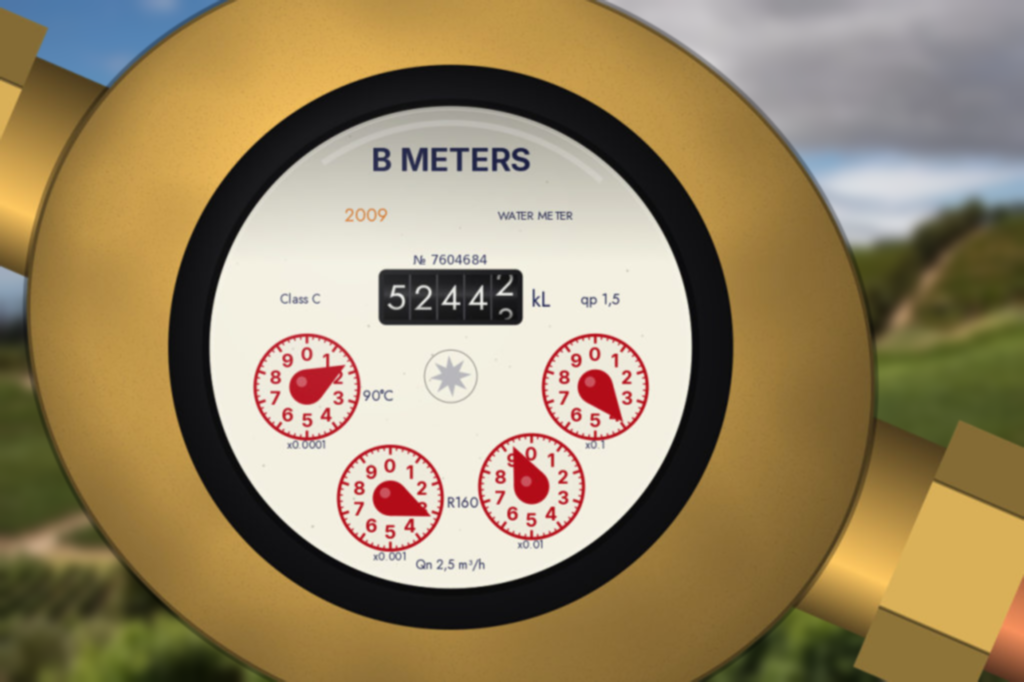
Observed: 52442.3931 kL
